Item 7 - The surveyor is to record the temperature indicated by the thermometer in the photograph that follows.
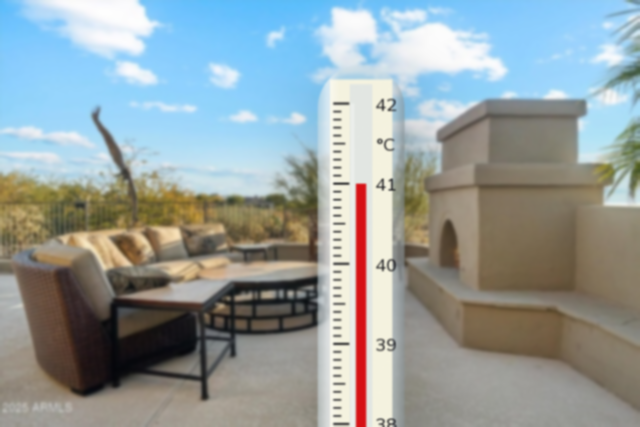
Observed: 41 °C
